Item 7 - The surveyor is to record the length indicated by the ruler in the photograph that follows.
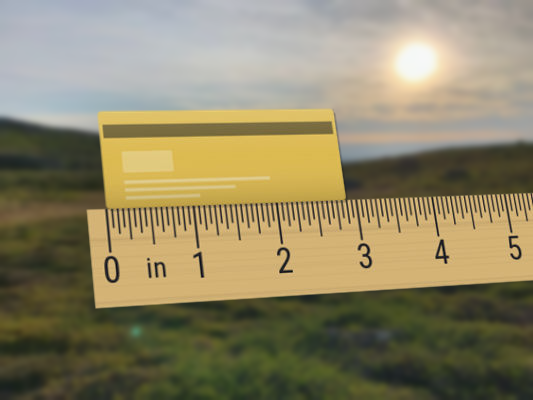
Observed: 2.875 in
